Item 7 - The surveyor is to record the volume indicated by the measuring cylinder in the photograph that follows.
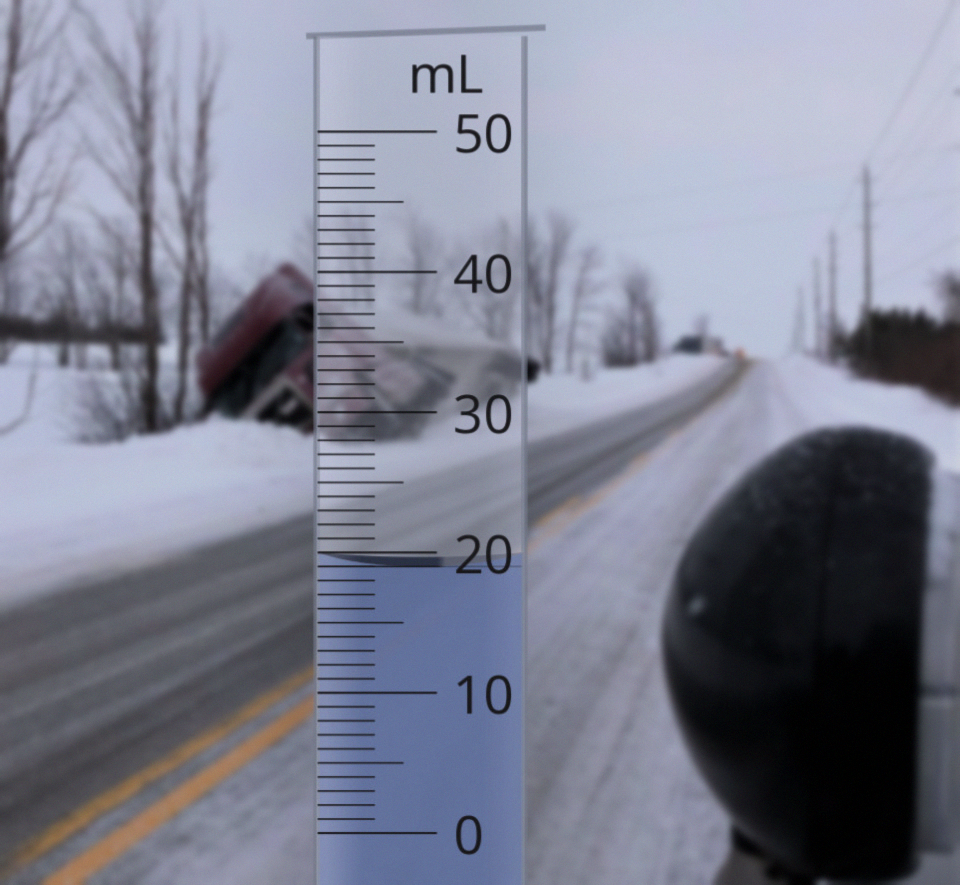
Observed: 19 mL
